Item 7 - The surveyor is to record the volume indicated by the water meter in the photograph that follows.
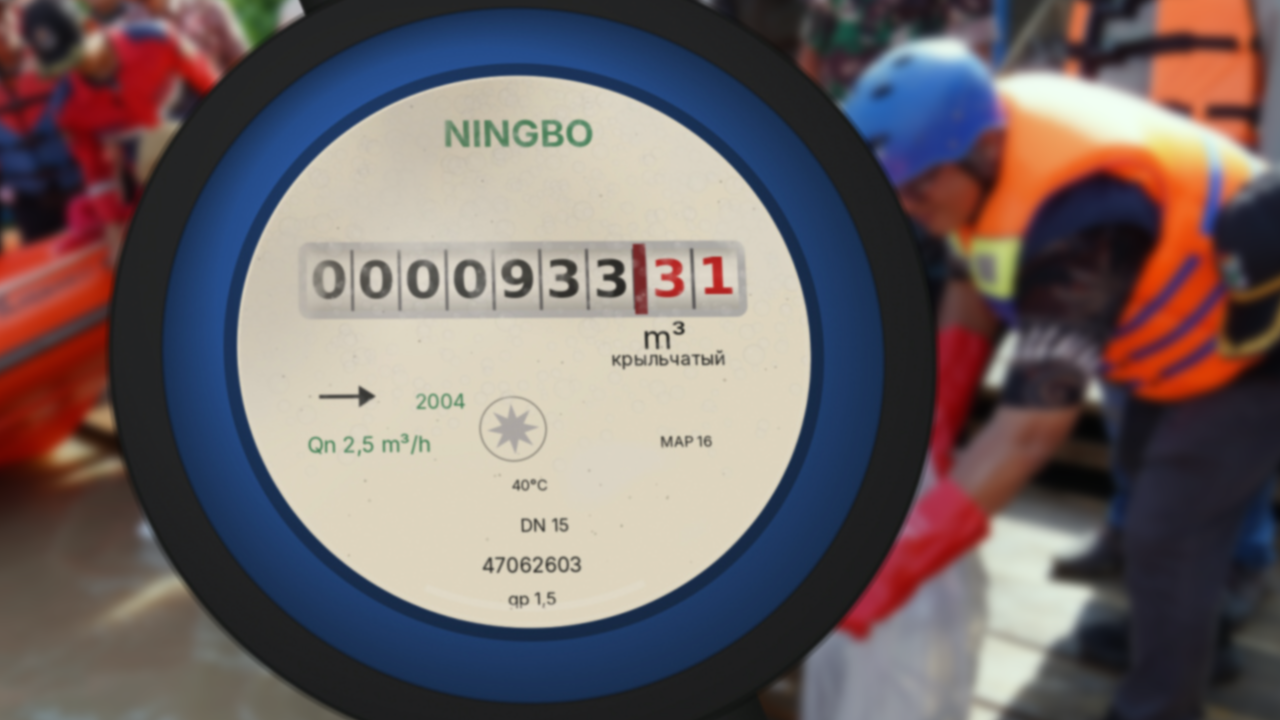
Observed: 933.31 m³
